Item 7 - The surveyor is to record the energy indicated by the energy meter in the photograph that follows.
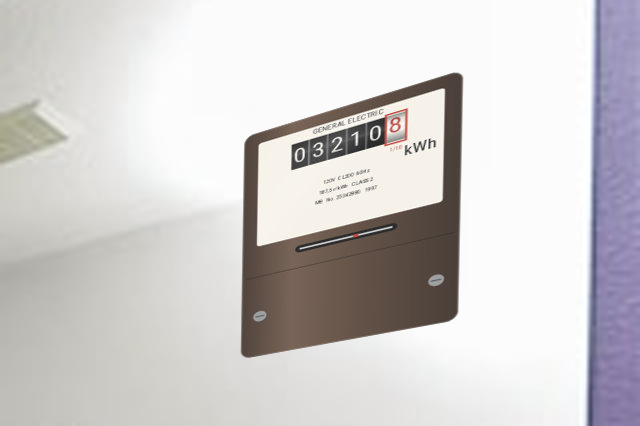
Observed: 3210.8 kWh
